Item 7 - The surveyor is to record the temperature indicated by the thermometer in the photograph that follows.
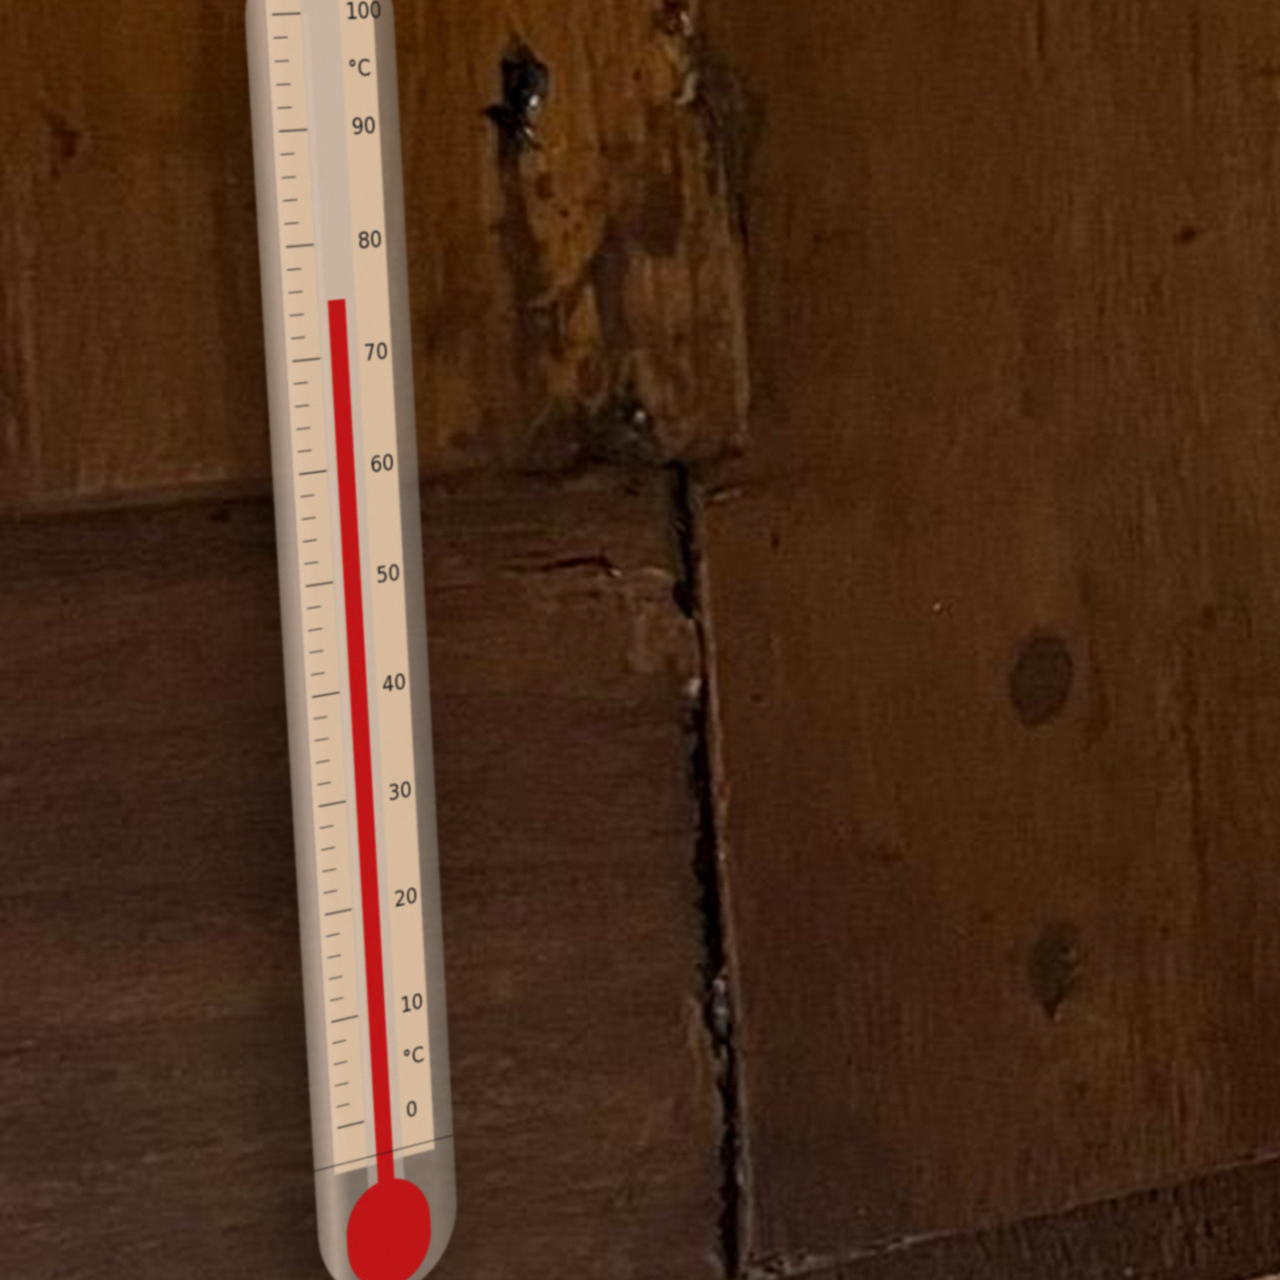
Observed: 75 °C
